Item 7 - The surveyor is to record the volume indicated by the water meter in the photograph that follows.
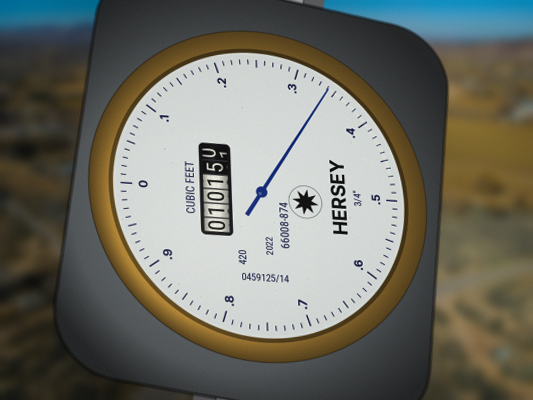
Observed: 10150.34 ft³
